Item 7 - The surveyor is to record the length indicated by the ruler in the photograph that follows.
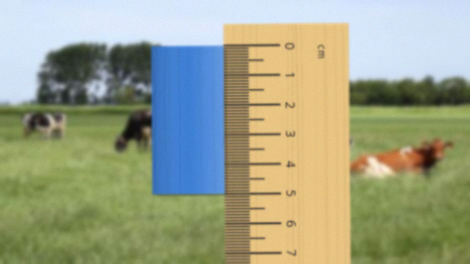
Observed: 5 cm
